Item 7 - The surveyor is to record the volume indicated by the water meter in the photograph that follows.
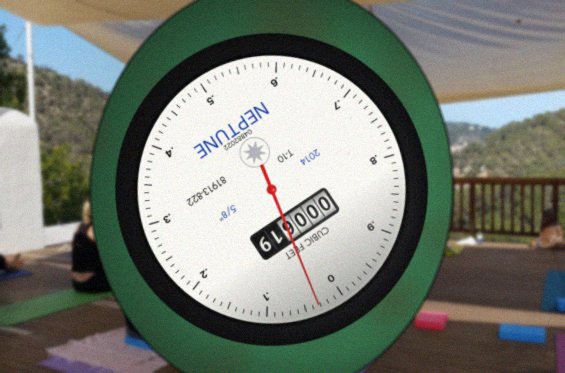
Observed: 619.03 ft³
